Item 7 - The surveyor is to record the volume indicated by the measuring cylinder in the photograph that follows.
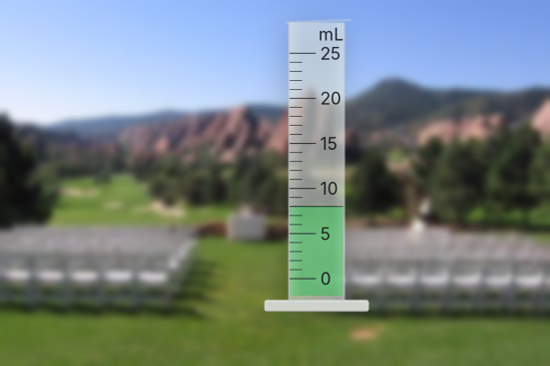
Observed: 8 mL
